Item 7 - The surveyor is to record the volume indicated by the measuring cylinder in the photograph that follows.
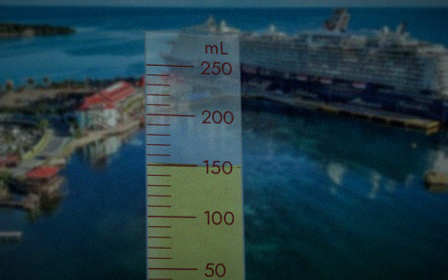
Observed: 150 mL
